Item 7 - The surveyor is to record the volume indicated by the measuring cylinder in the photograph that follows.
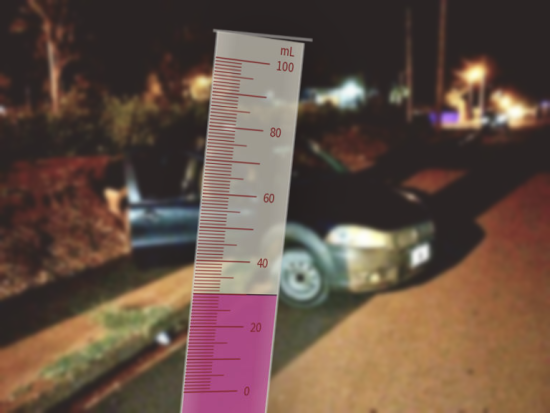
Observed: 30 mL
